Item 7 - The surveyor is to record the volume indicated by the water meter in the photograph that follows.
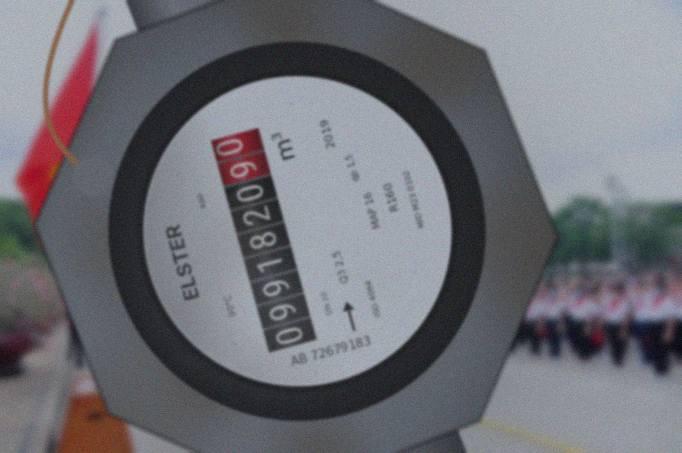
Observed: 991820.90 m³
